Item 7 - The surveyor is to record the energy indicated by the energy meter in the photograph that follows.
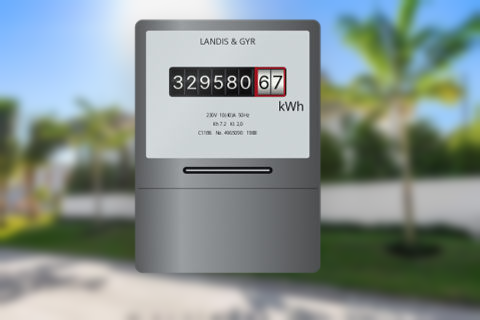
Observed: 329580.67 kWh
